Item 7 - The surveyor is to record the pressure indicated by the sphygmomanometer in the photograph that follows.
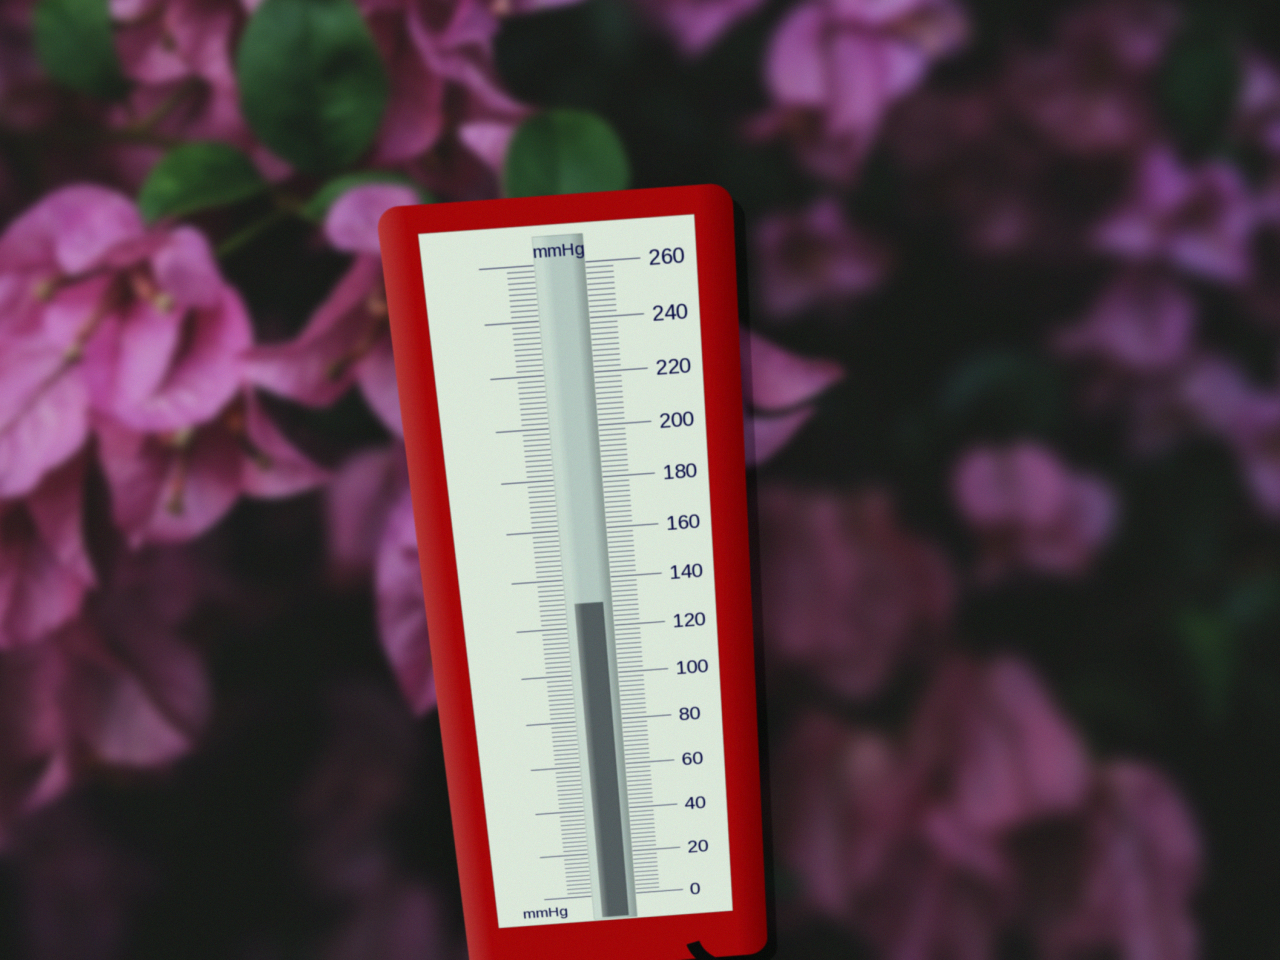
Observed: 130 mmHg
